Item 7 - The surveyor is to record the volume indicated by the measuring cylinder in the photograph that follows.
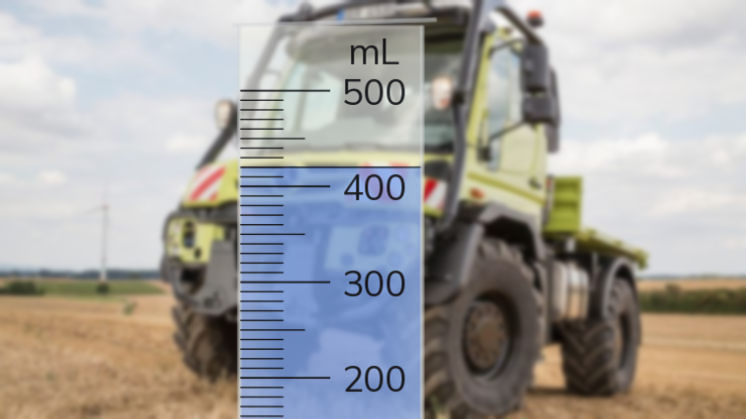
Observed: 420 mL
